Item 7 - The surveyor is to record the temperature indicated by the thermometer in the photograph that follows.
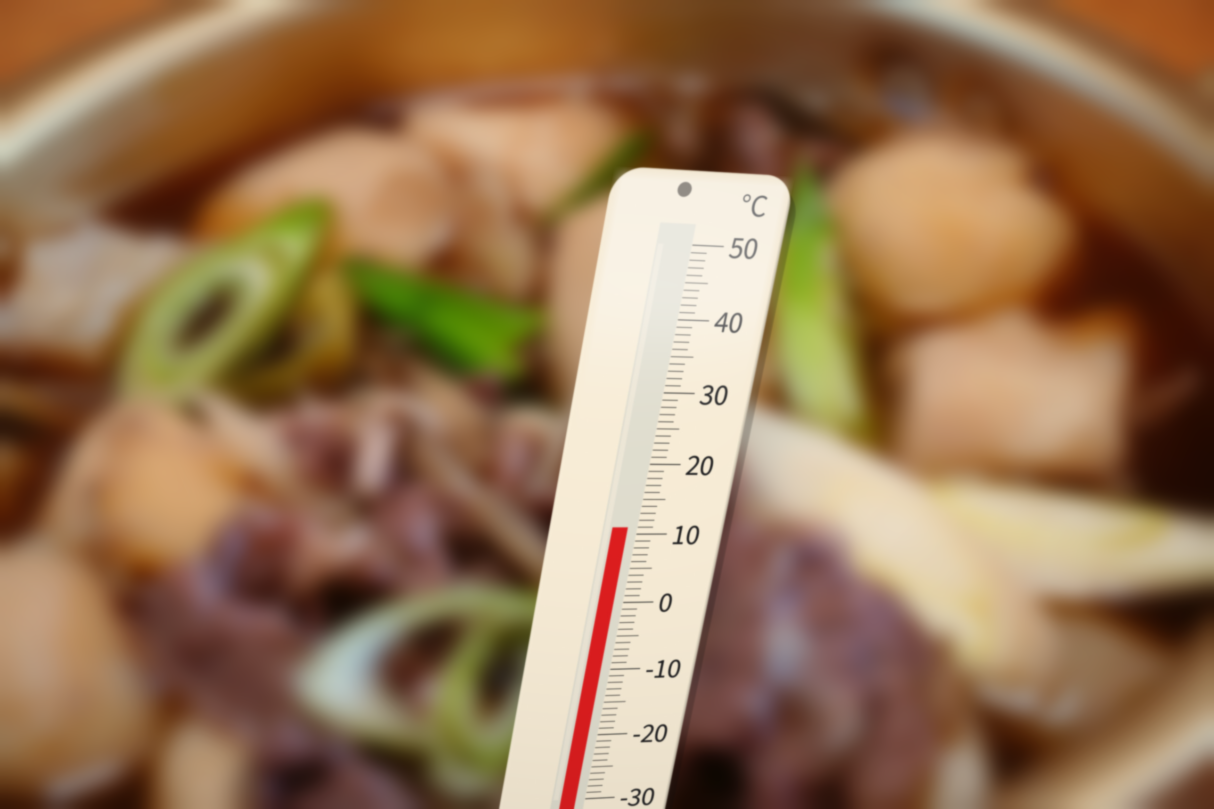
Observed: 11 °C
